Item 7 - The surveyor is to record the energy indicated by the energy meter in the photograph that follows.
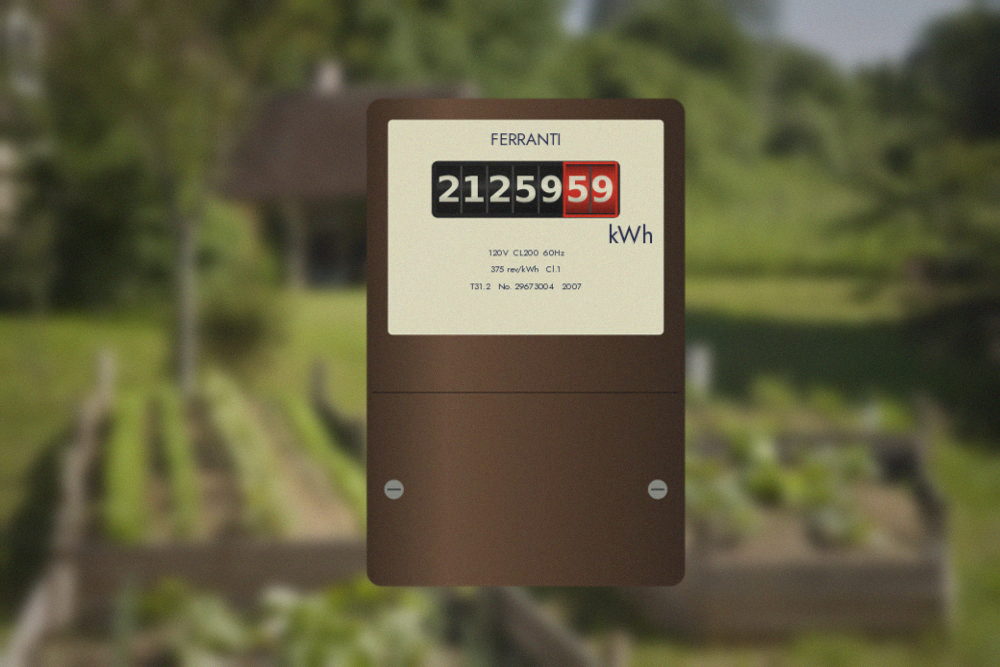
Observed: 21259.59 kWh
